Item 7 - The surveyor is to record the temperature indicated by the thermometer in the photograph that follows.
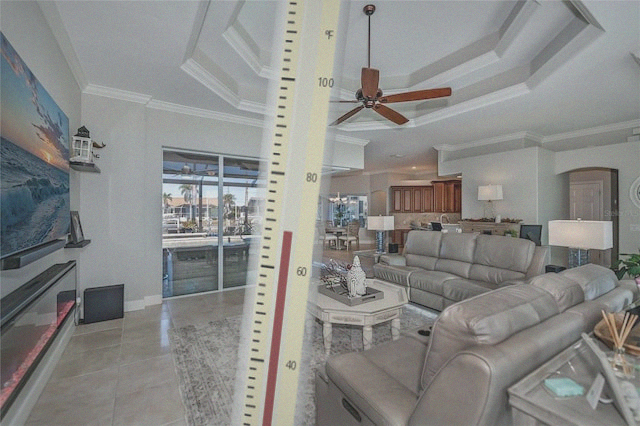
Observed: 68 °F
